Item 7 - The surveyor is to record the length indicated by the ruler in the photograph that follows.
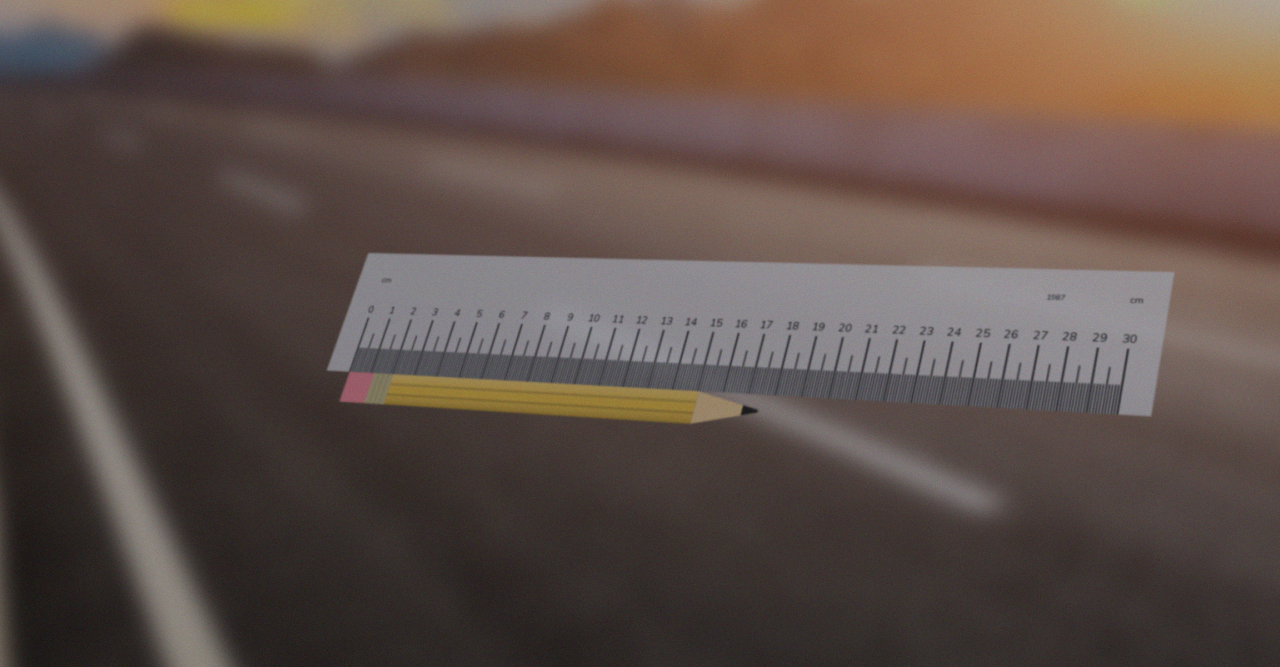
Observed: 17.5 cm
